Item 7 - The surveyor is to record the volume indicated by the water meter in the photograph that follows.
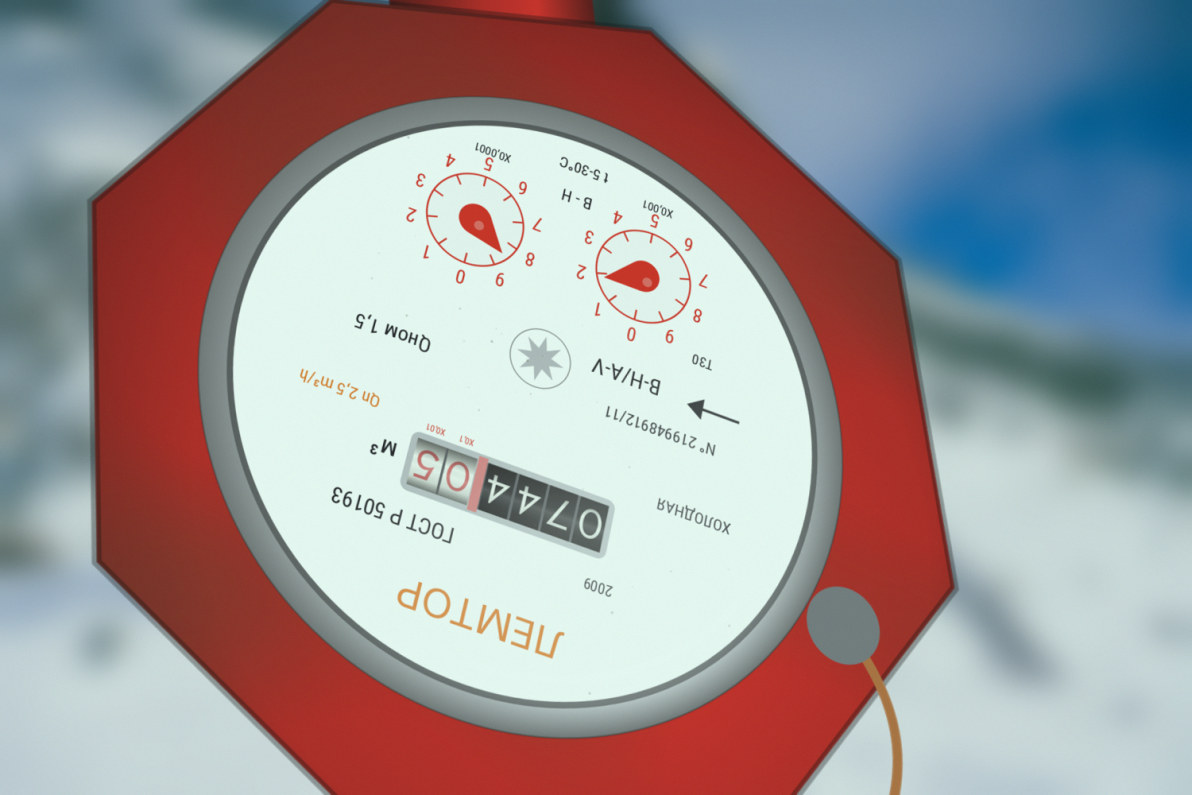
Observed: 744.0518 m³
